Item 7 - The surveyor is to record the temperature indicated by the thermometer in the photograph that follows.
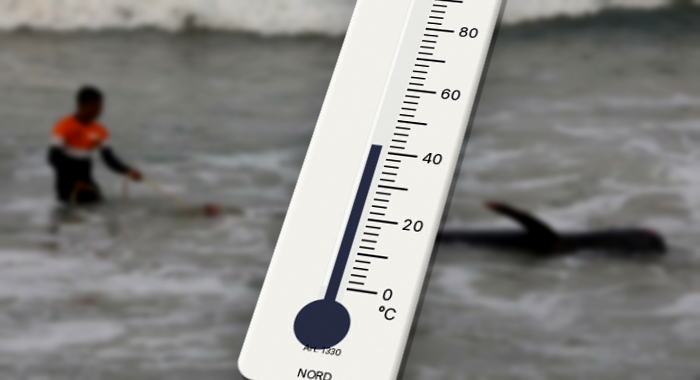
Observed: 42 °C
